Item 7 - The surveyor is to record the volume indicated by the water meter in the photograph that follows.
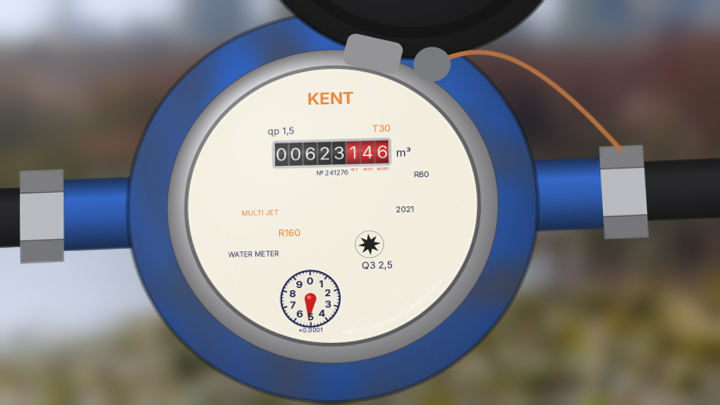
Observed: 623.1465 m³
